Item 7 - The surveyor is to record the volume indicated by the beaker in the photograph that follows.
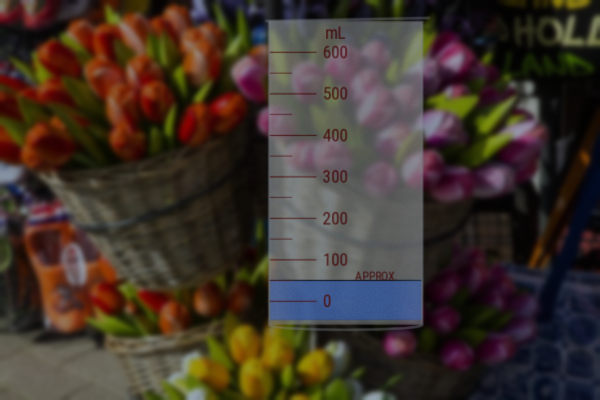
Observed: 50 mL
